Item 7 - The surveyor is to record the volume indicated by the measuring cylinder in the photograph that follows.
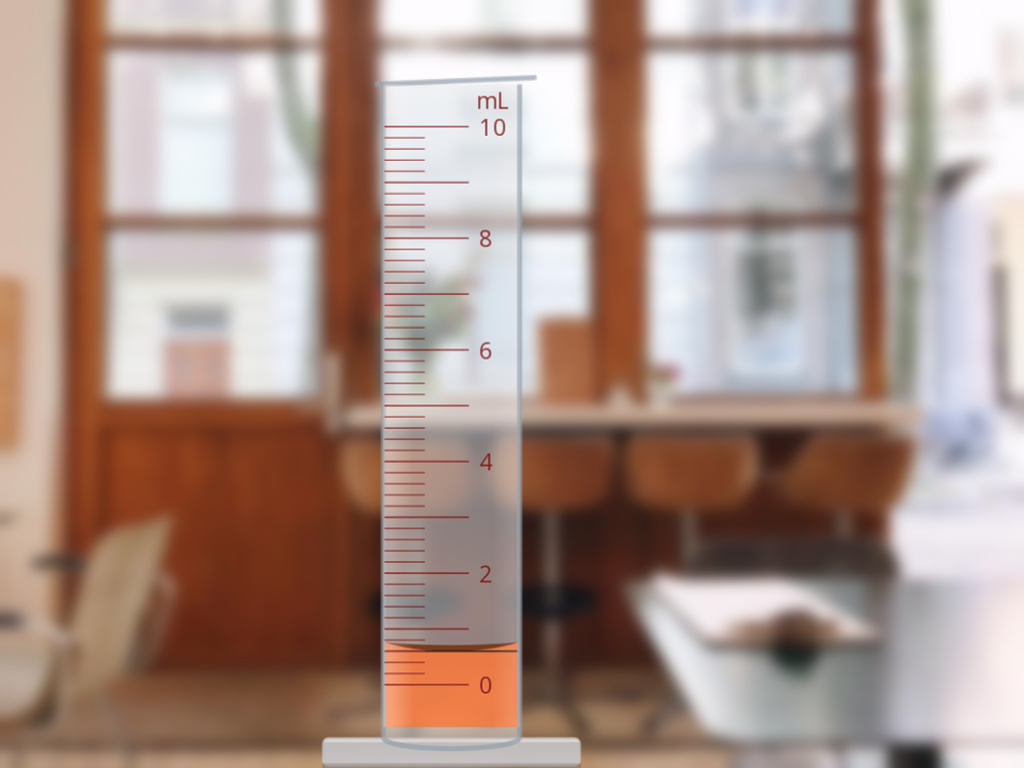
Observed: 0.6 mL
